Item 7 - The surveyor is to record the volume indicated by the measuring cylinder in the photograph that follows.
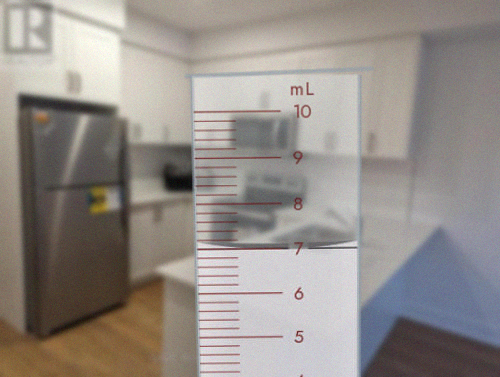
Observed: 7 mL
